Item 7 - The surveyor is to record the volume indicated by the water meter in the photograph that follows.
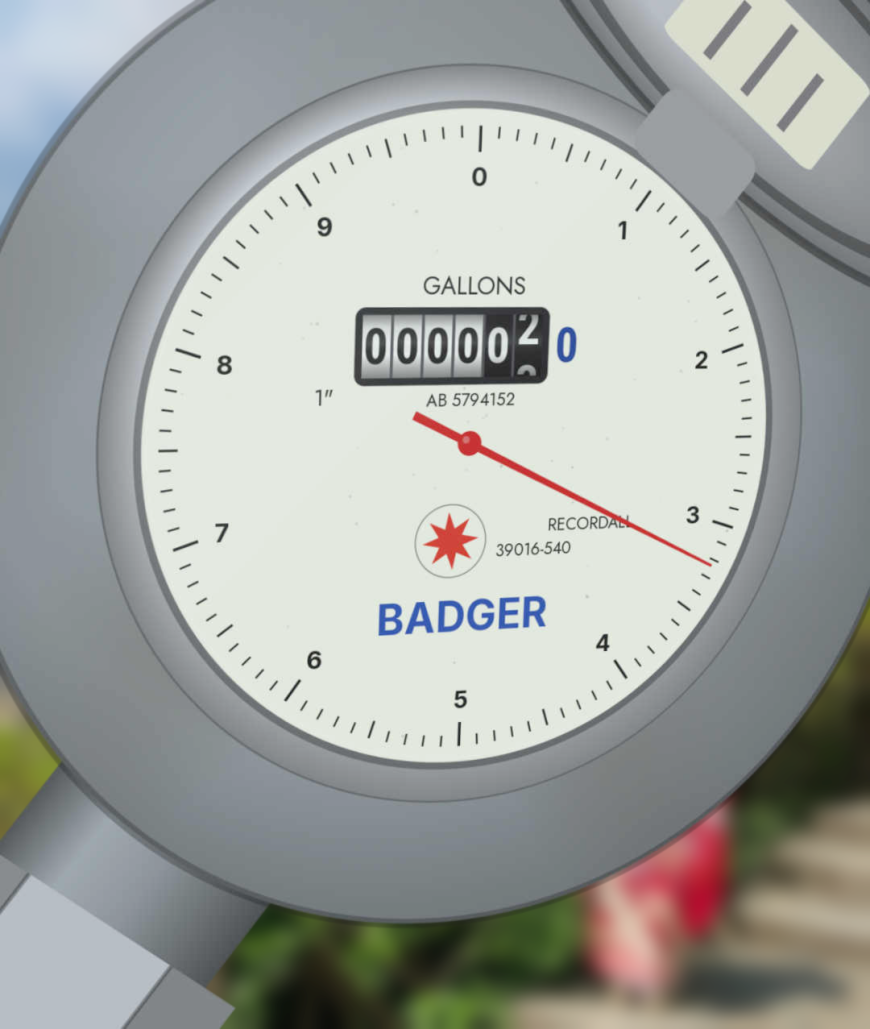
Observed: 23.2 gal
